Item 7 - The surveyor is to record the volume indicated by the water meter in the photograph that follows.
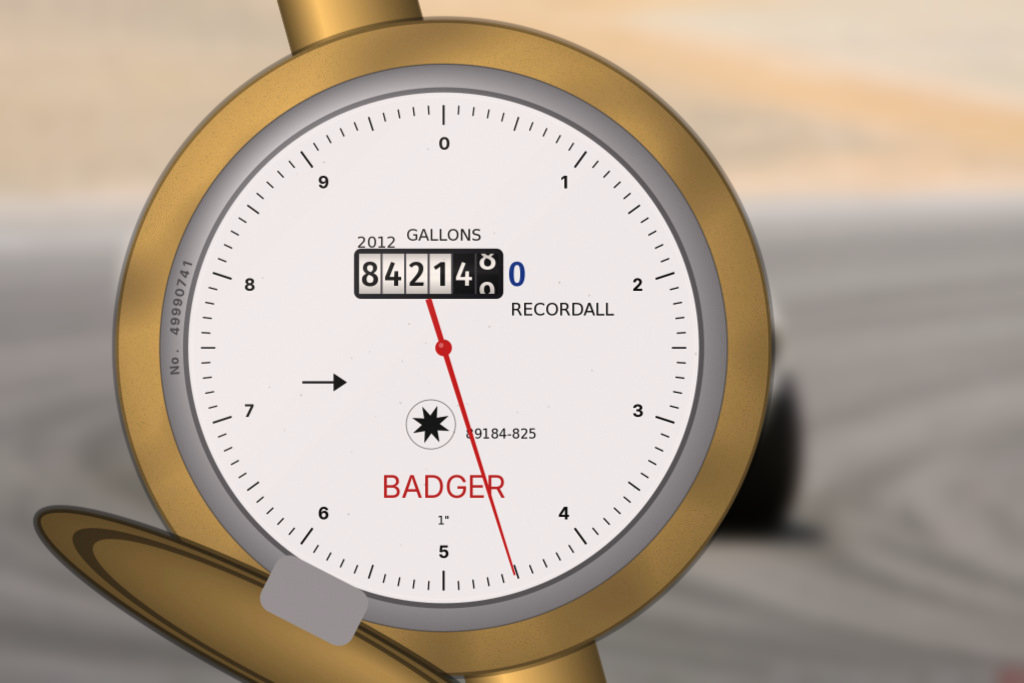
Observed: 8421484.5 gal
